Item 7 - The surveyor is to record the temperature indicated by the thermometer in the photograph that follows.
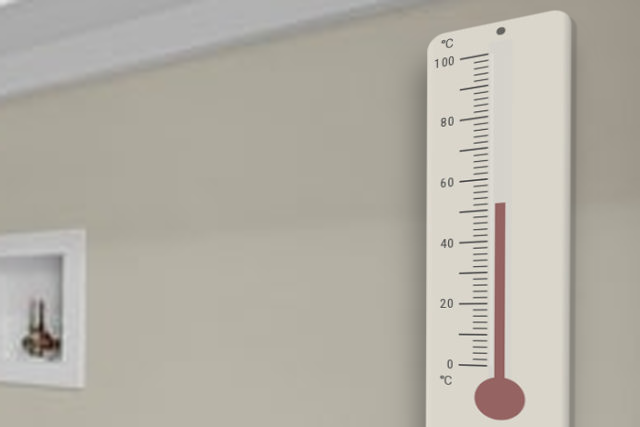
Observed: 52 °C
